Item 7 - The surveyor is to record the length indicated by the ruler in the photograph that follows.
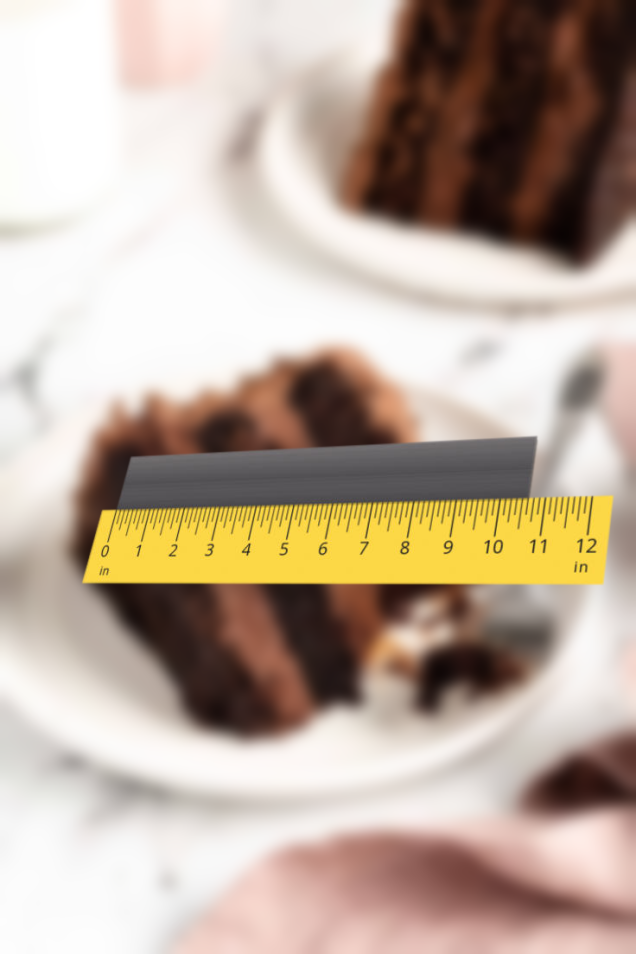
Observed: 10.625 in
